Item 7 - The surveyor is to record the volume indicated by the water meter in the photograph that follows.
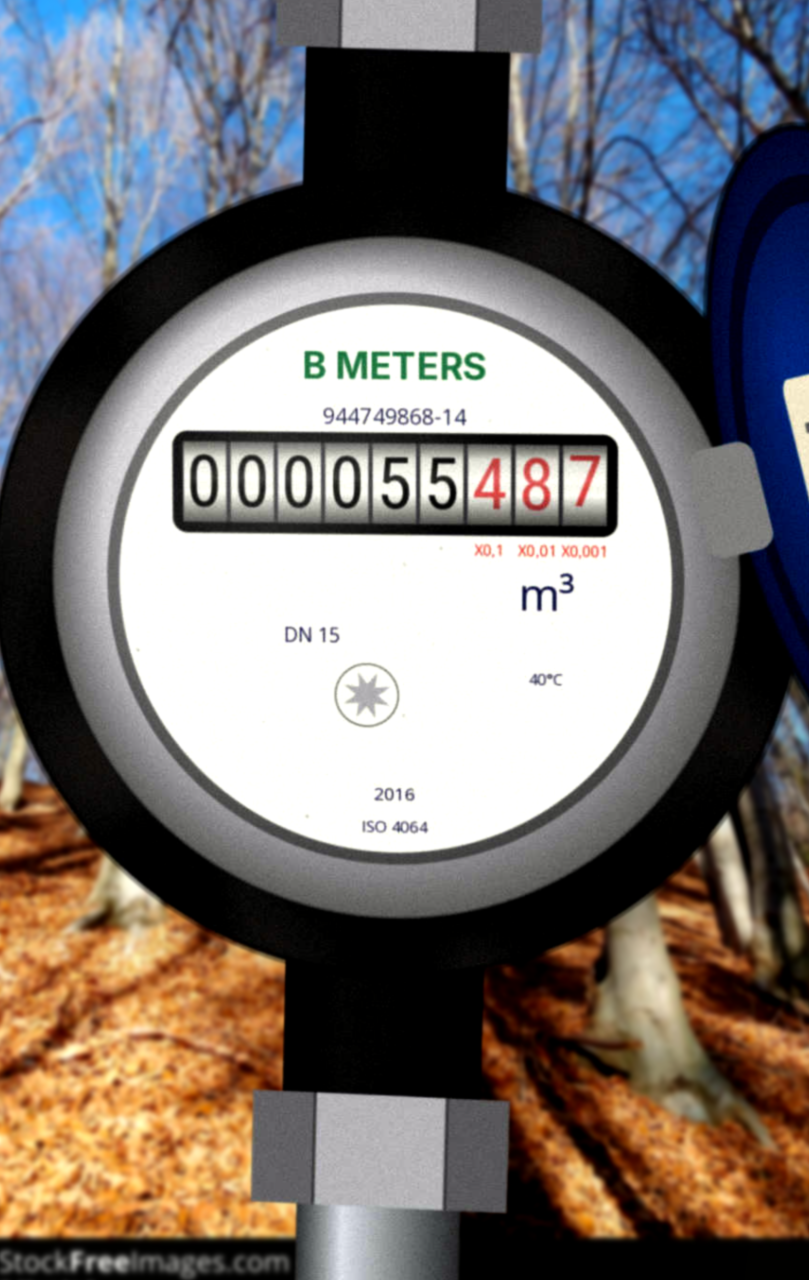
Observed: 55.487 m³
